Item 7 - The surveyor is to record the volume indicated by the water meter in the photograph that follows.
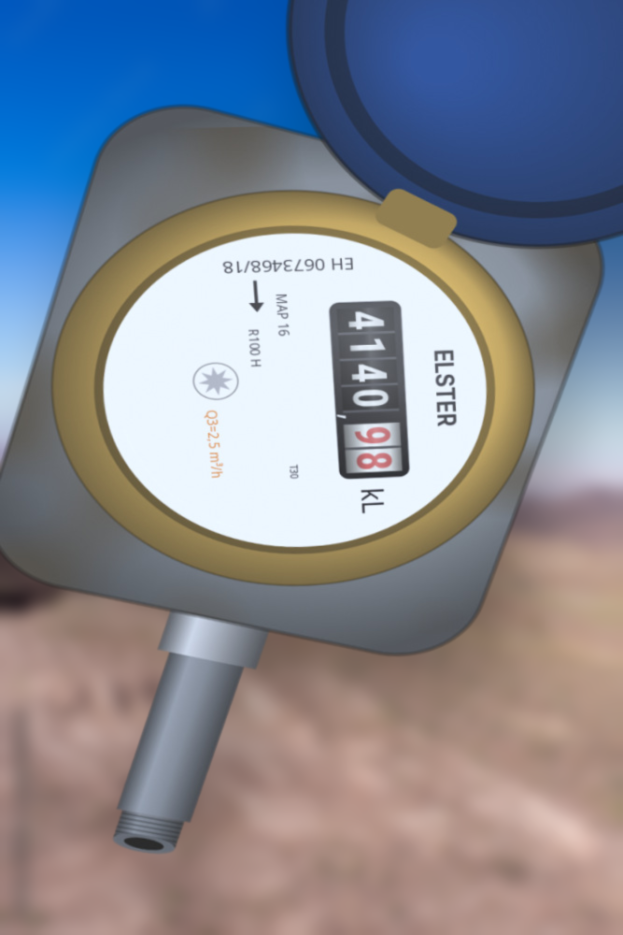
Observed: 4140.98 kL
